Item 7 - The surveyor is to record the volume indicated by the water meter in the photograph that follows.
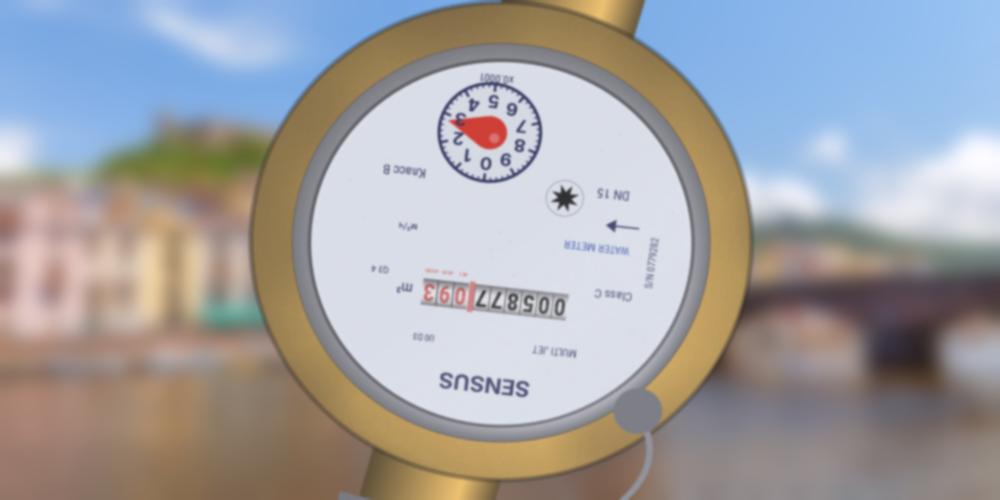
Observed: 5877.0932 m³
